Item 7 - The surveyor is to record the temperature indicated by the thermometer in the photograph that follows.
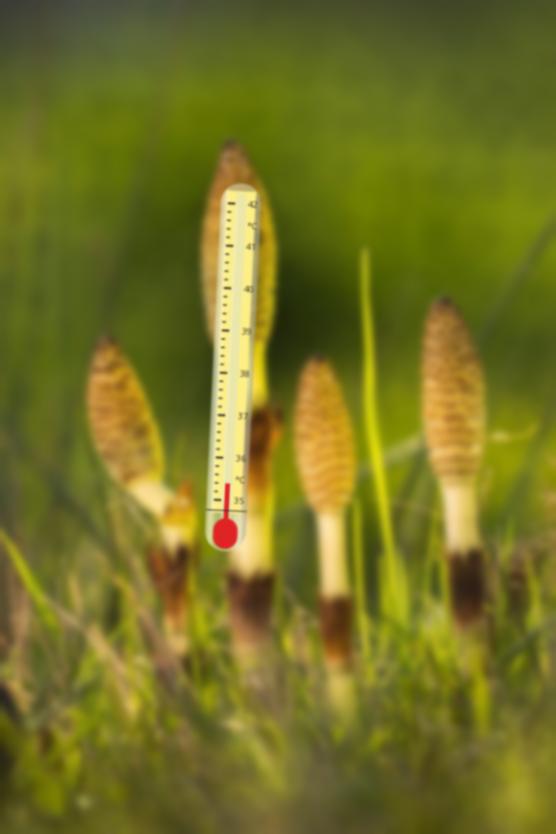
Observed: 35.4 °C
